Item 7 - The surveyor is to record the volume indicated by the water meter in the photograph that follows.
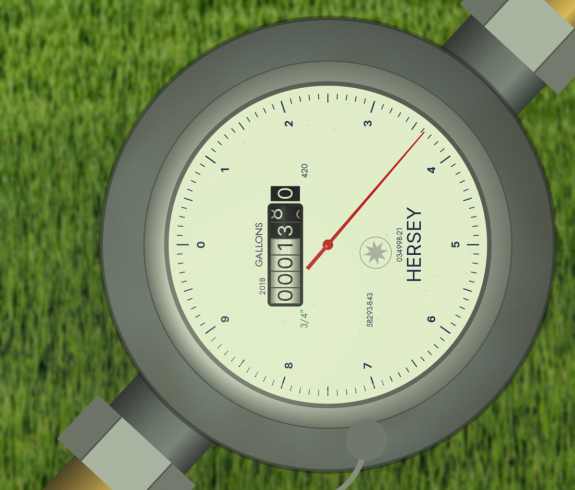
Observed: 1383.6 gal
